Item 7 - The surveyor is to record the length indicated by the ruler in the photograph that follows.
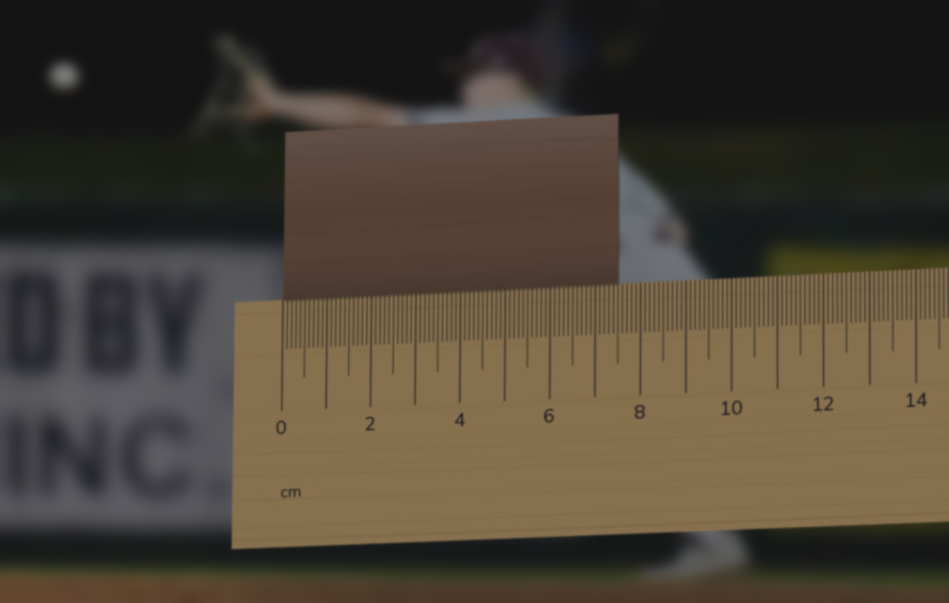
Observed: 7.5 cm
